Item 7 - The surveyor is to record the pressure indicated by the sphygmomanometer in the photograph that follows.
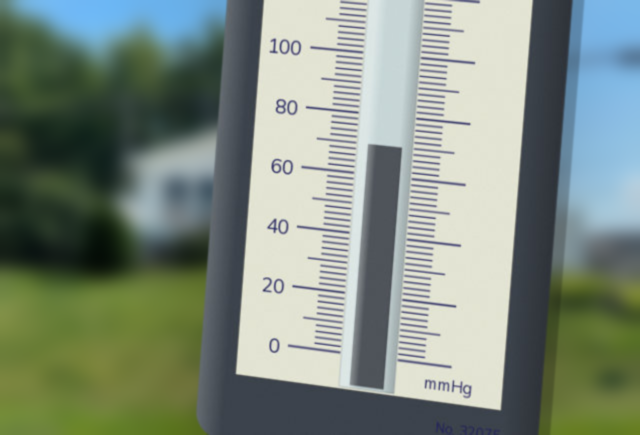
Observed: 70 mmHg
